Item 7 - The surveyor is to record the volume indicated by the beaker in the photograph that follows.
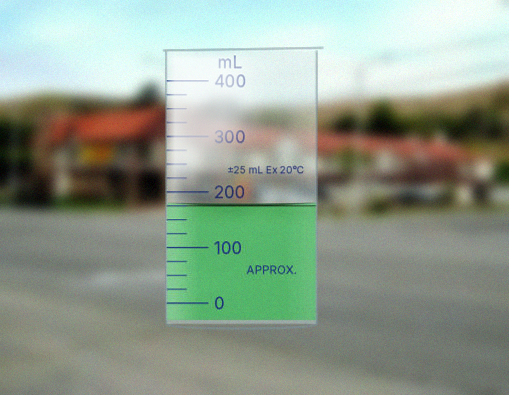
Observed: 175 mL
